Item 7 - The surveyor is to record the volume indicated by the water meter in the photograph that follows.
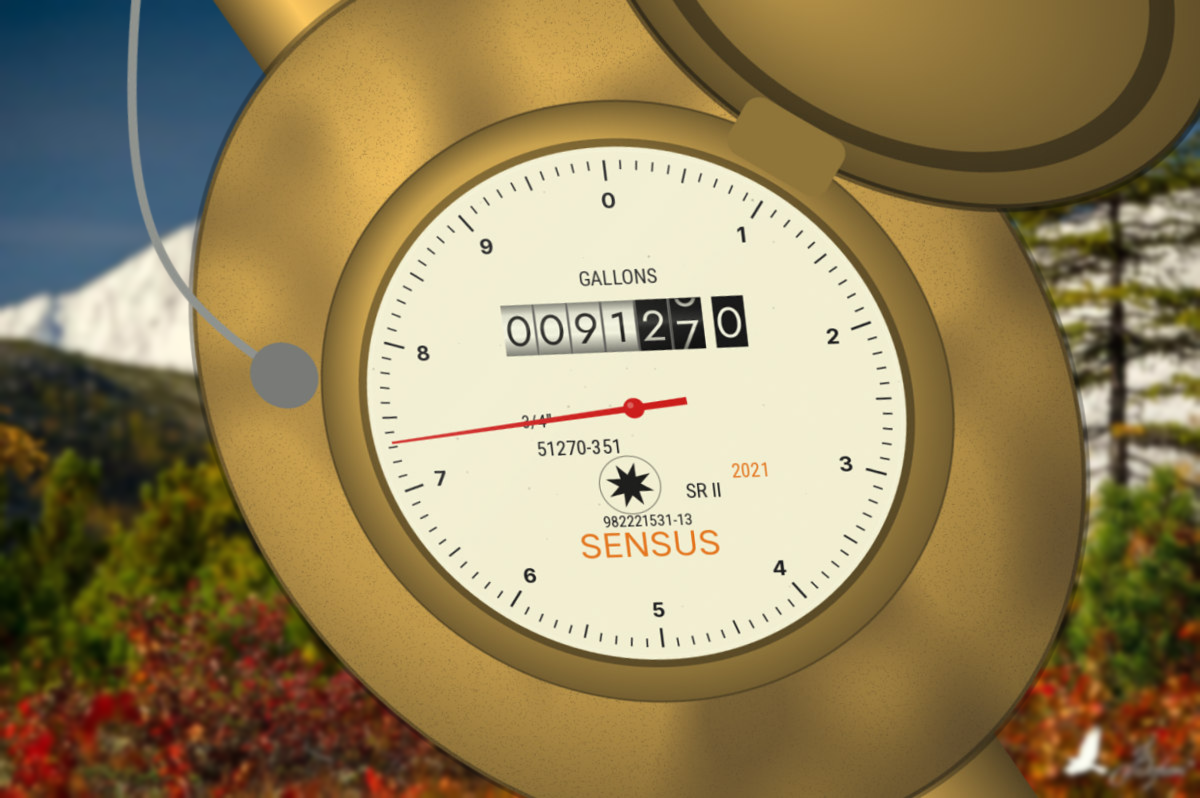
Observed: 91267.3 gal
